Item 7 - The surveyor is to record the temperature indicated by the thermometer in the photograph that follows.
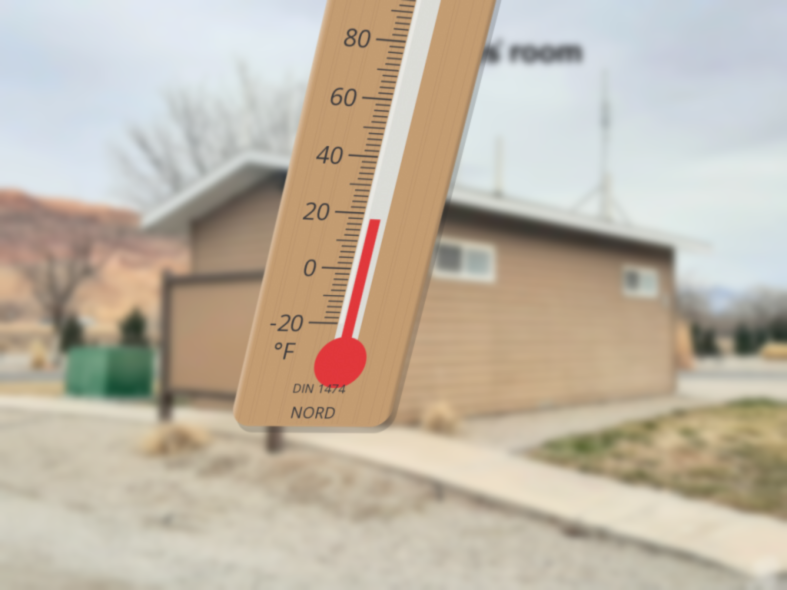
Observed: 18 °F
